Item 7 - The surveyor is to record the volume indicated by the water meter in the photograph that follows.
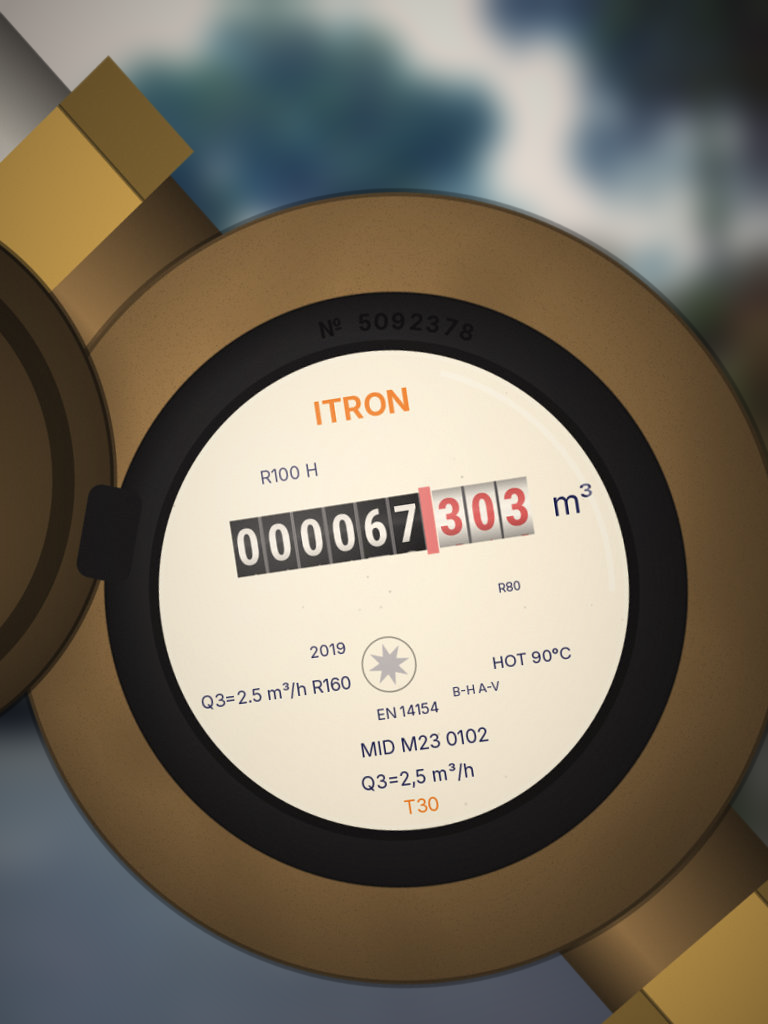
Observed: 67.303 m³
